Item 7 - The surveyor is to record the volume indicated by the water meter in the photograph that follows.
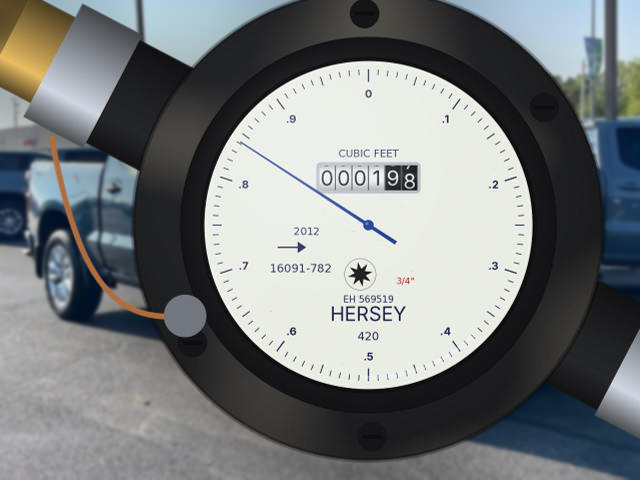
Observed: 197.84 ft³
